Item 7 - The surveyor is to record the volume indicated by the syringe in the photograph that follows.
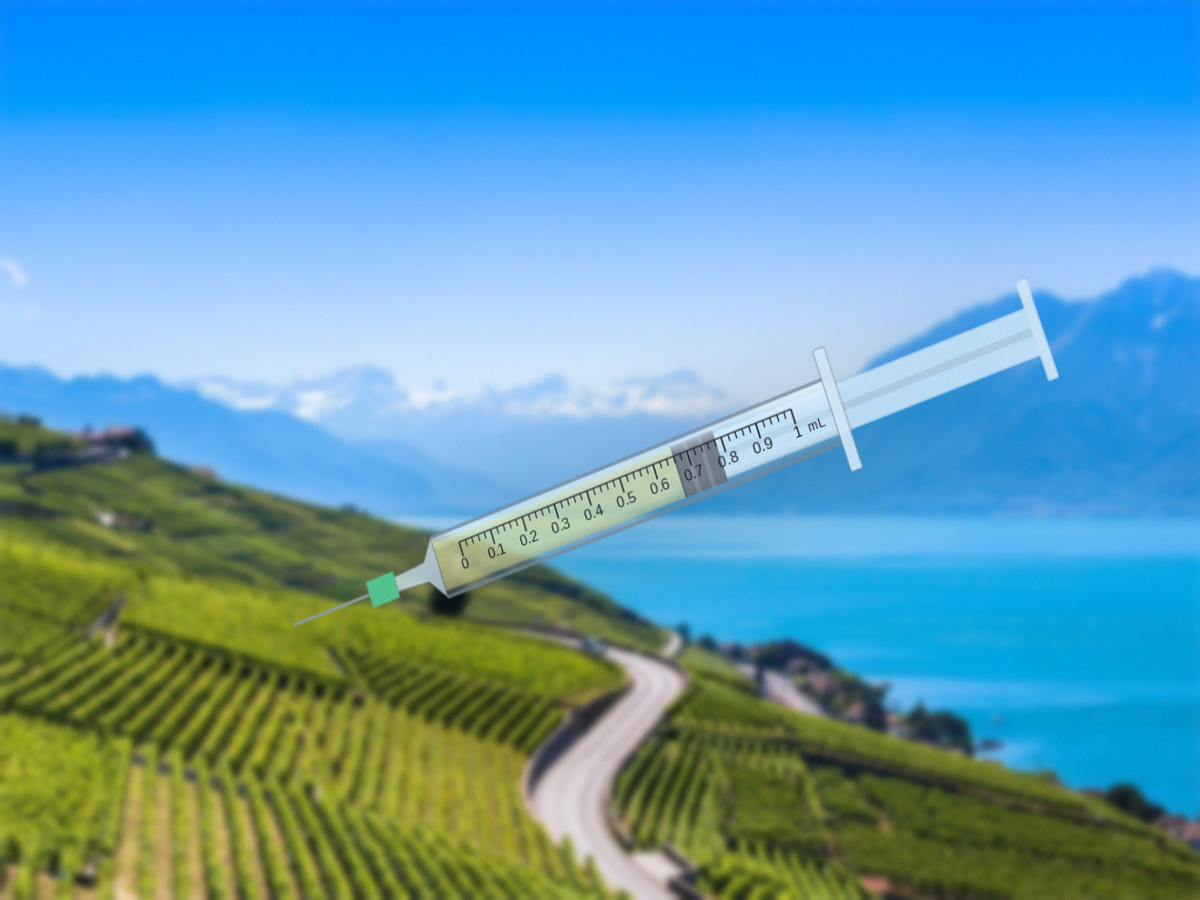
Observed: 0.66 mL
